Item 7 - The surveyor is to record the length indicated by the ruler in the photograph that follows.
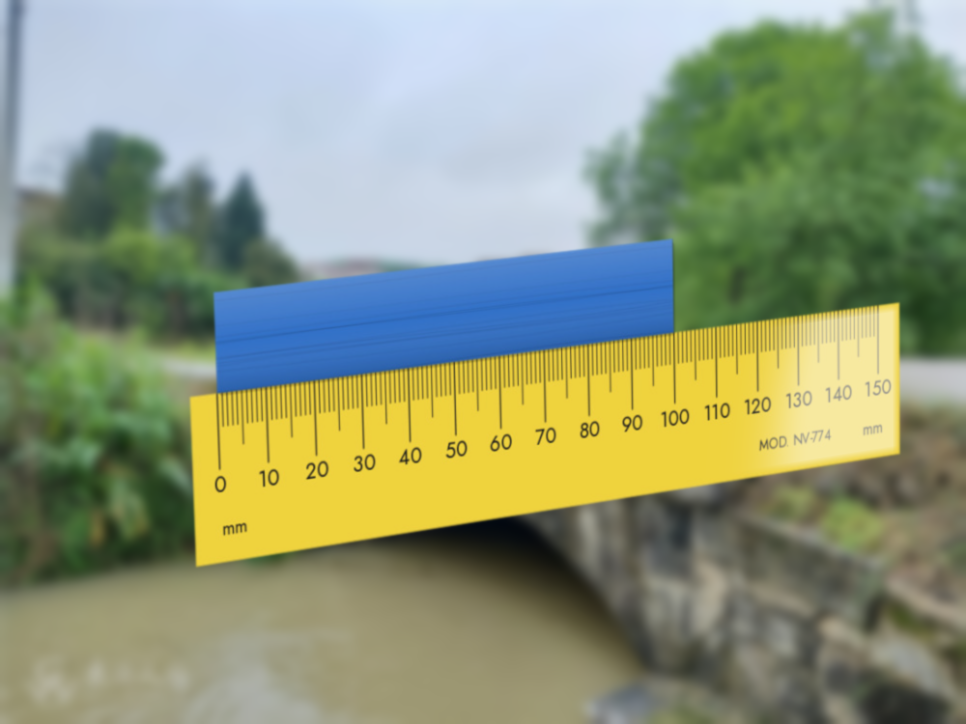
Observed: 100 mm
